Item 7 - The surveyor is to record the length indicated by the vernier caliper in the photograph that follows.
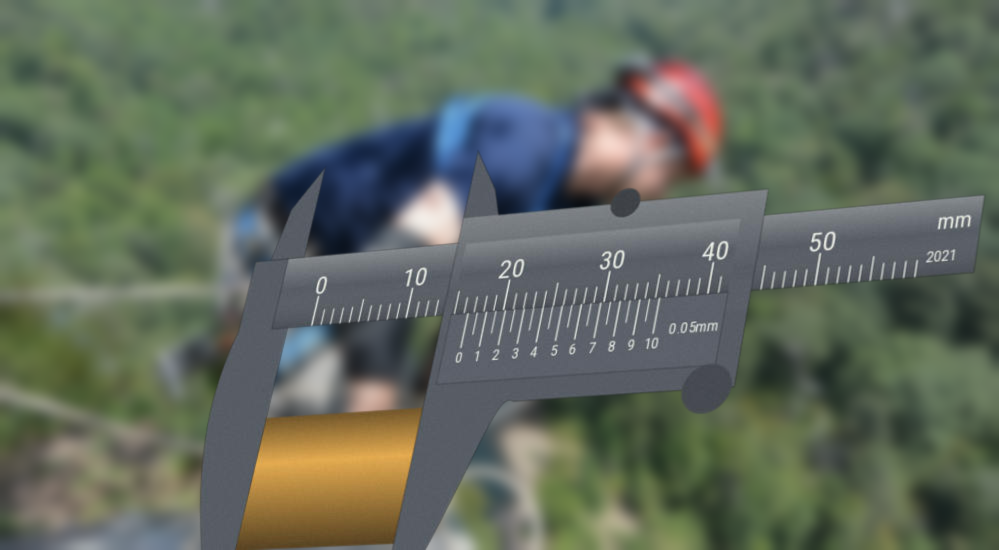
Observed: 16.4 mm
